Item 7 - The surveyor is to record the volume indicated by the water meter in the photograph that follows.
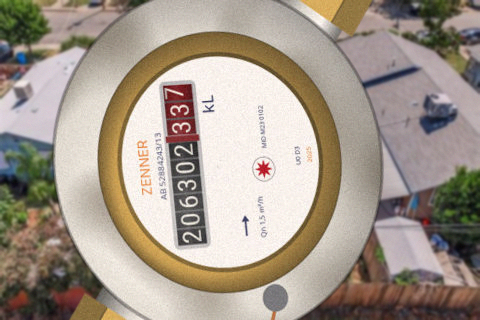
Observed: 206302.337 kL
